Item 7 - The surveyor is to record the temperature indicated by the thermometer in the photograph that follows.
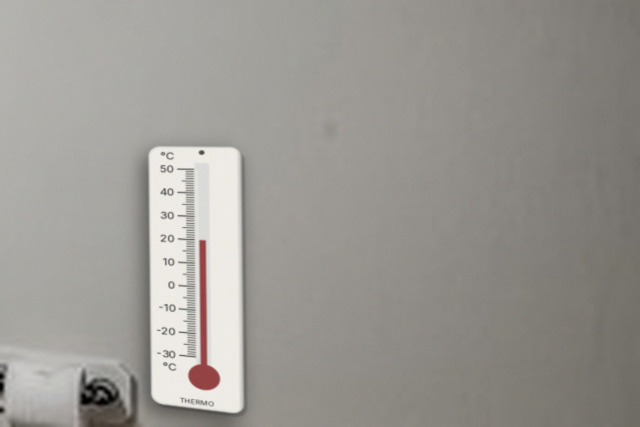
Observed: 20 °C
